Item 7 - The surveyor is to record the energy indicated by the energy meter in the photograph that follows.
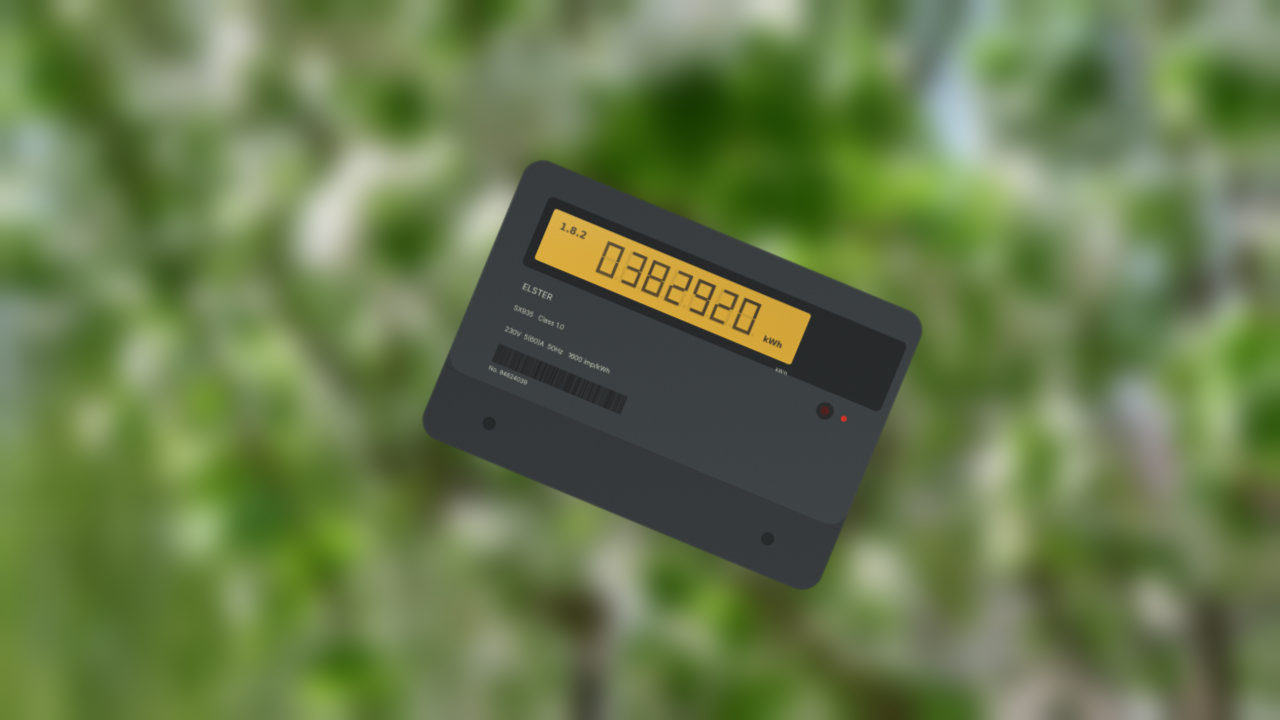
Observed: 382920 kWh
